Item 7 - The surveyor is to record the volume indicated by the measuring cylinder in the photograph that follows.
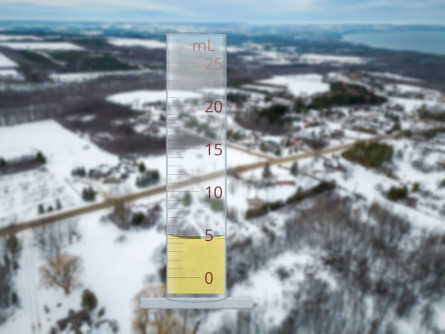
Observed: 4.5 mL
